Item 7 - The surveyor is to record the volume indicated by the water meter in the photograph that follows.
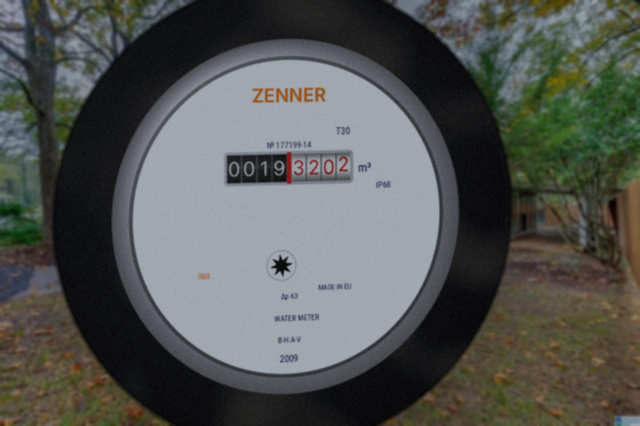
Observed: 19.3202 m³
